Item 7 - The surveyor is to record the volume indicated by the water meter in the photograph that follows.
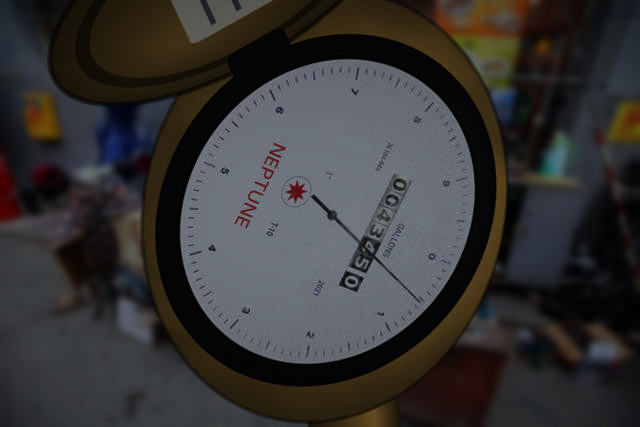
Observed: 43450.5 gal
